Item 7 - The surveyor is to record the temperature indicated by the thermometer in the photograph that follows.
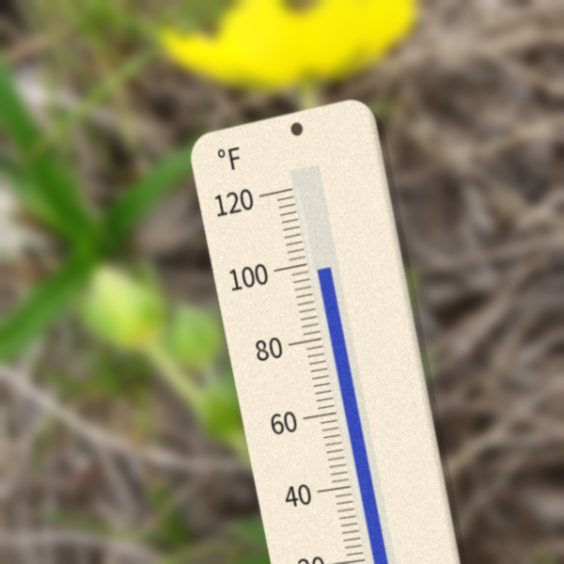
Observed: 98 °F
